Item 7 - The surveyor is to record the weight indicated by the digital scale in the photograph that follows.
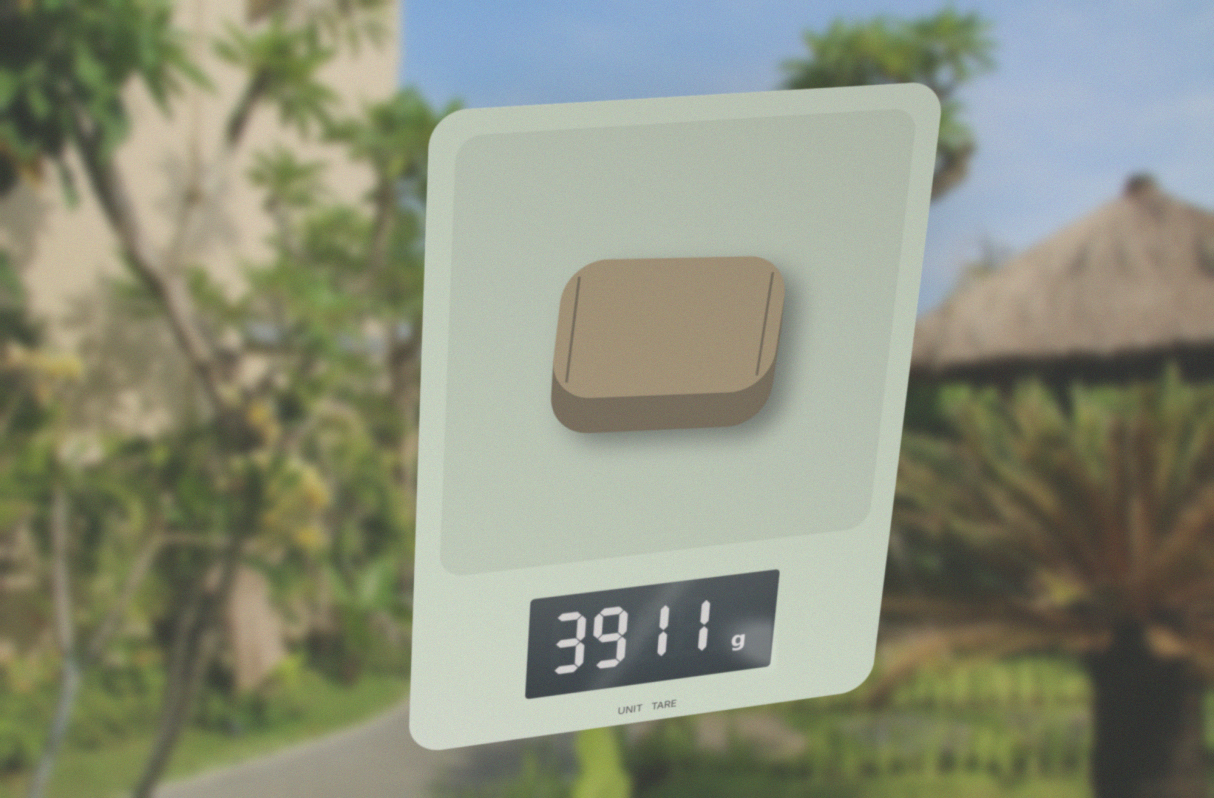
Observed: 3911 g
